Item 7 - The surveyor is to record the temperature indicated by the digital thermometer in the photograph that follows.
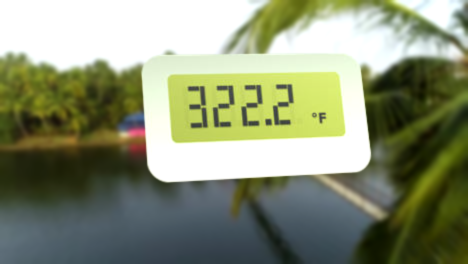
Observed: 322.2 °F
